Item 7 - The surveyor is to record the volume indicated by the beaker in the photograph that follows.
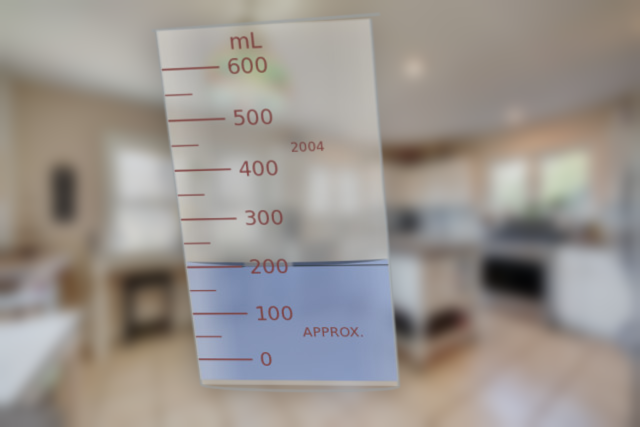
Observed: 200 mL
